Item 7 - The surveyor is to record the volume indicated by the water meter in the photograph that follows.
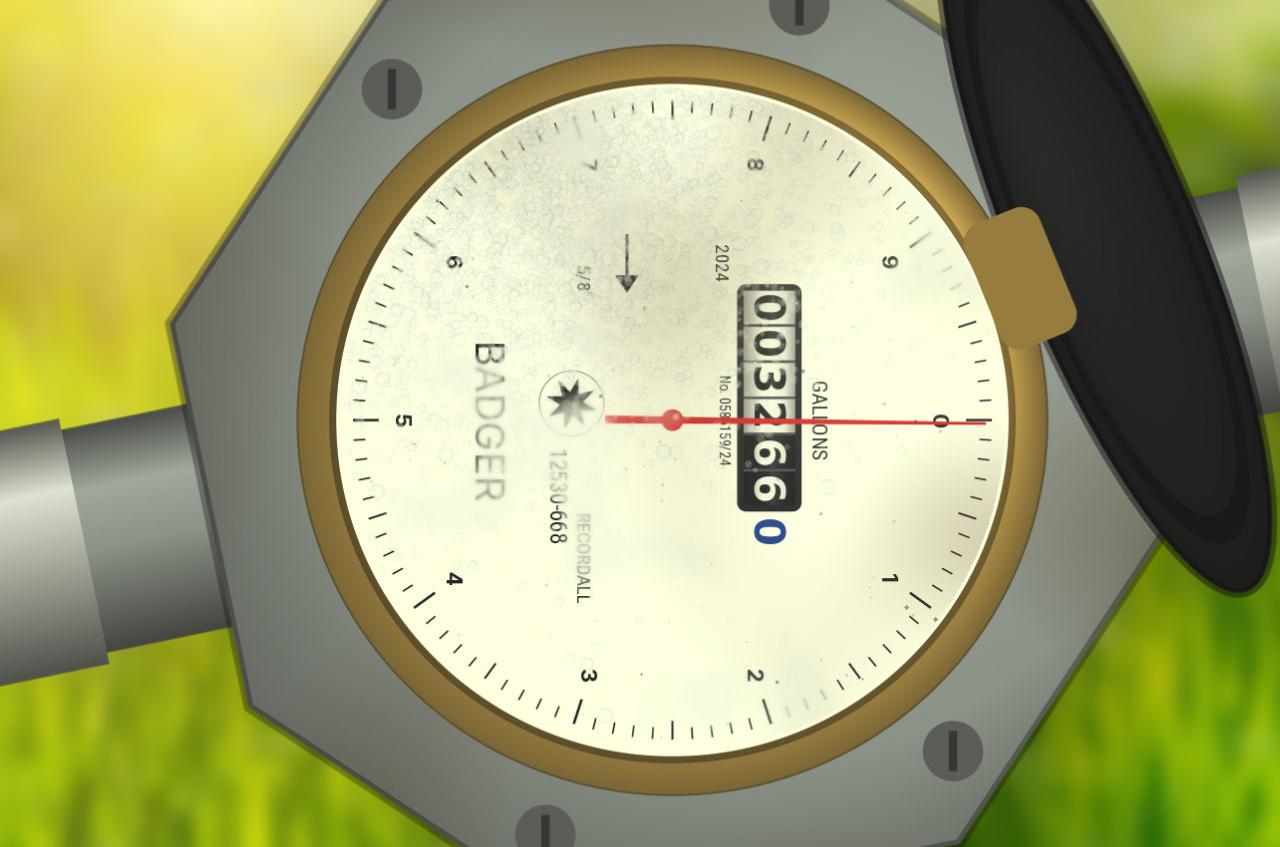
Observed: 32660.0 gal
